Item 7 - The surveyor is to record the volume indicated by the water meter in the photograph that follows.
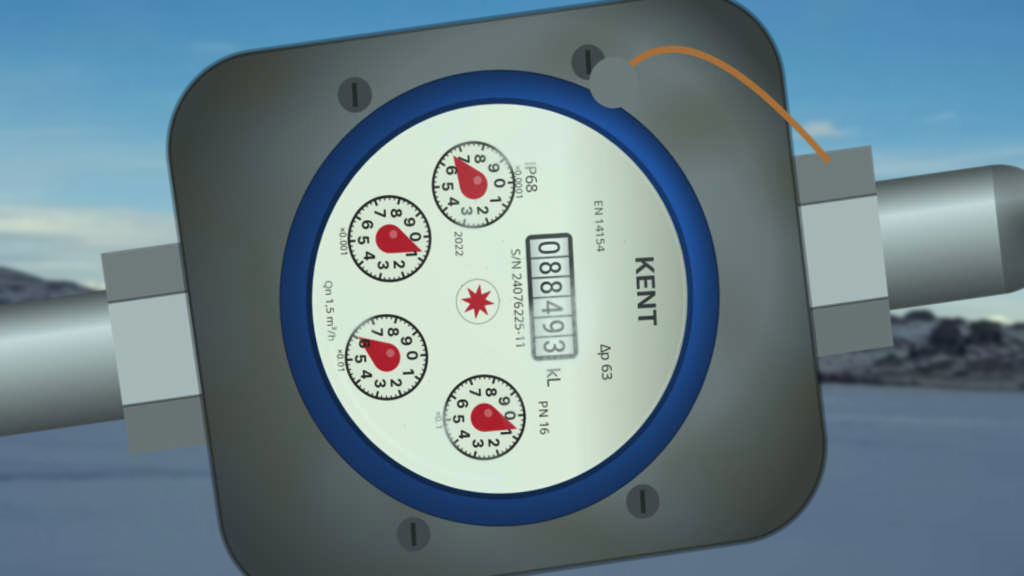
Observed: 88493.0606 kL
